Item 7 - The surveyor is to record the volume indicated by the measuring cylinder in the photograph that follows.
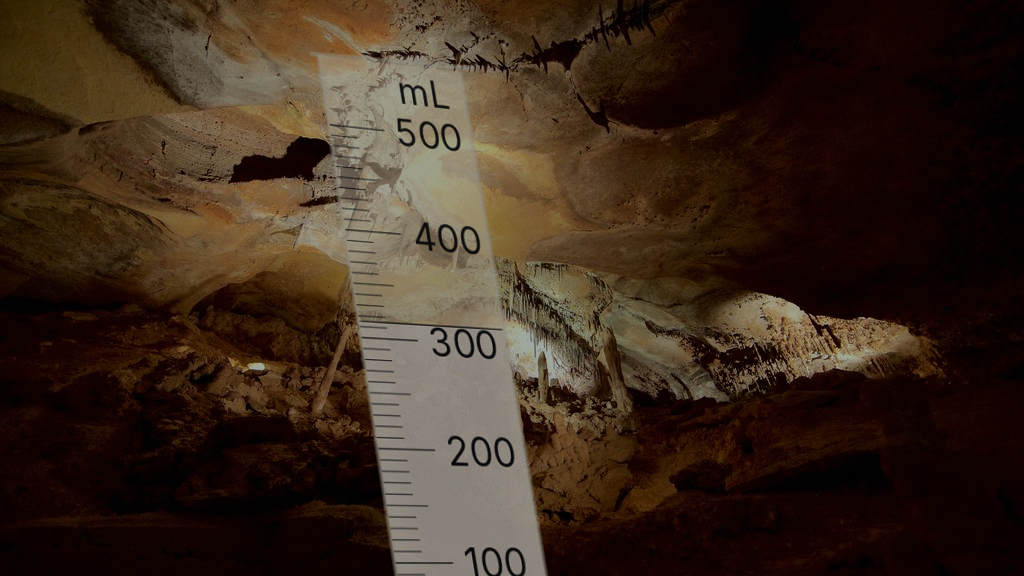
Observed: 315 mL
